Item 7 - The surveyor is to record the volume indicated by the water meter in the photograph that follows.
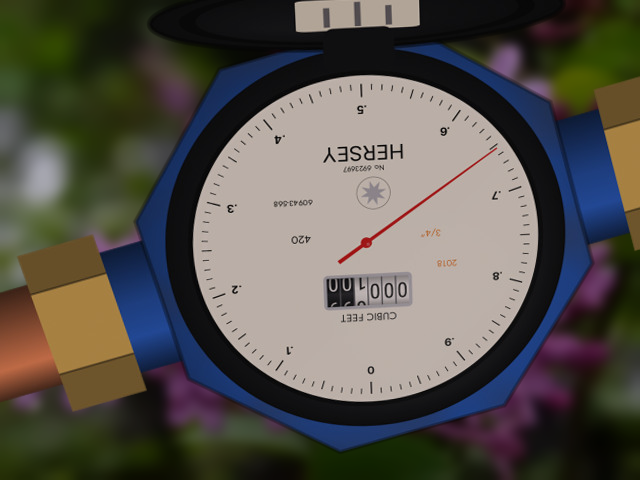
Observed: 99.65 ft³
